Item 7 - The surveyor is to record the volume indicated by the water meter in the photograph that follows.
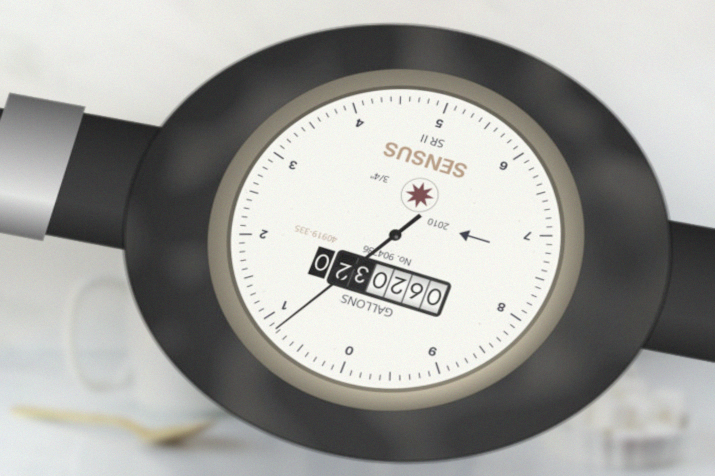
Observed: 620320.8 gal
